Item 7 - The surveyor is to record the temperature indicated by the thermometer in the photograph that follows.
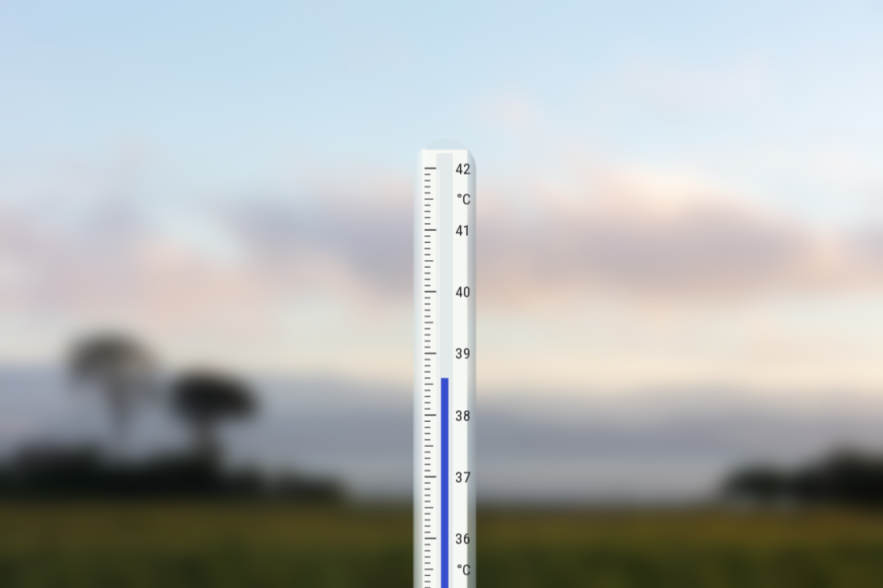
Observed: 38.6 °C
